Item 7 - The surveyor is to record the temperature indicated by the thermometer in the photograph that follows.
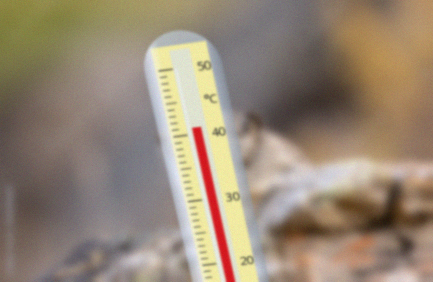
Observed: 41 °C
